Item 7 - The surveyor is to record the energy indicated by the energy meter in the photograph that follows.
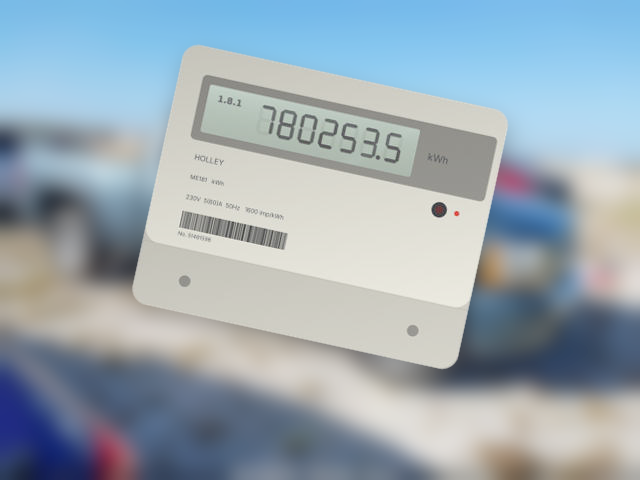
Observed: 780253.5 kWh
